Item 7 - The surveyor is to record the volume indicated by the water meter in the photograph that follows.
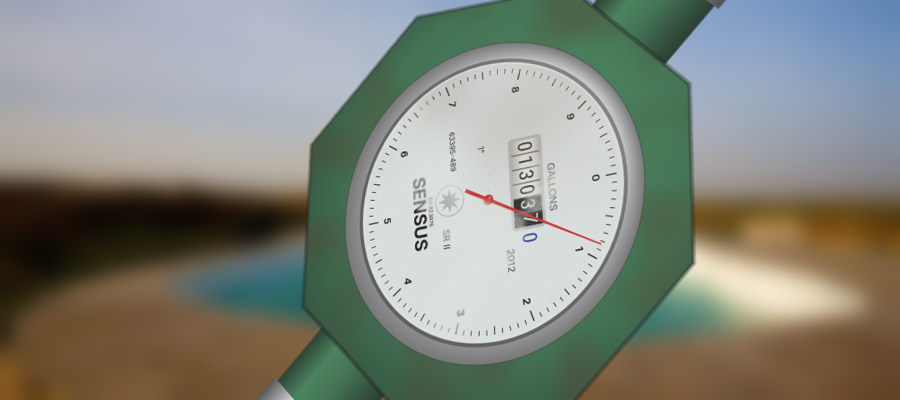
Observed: 130370.8 gal
